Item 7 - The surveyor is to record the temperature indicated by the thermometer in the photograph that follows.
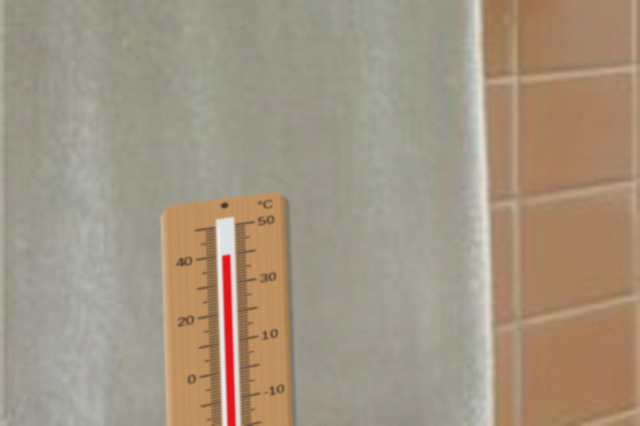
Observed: 40 °C
